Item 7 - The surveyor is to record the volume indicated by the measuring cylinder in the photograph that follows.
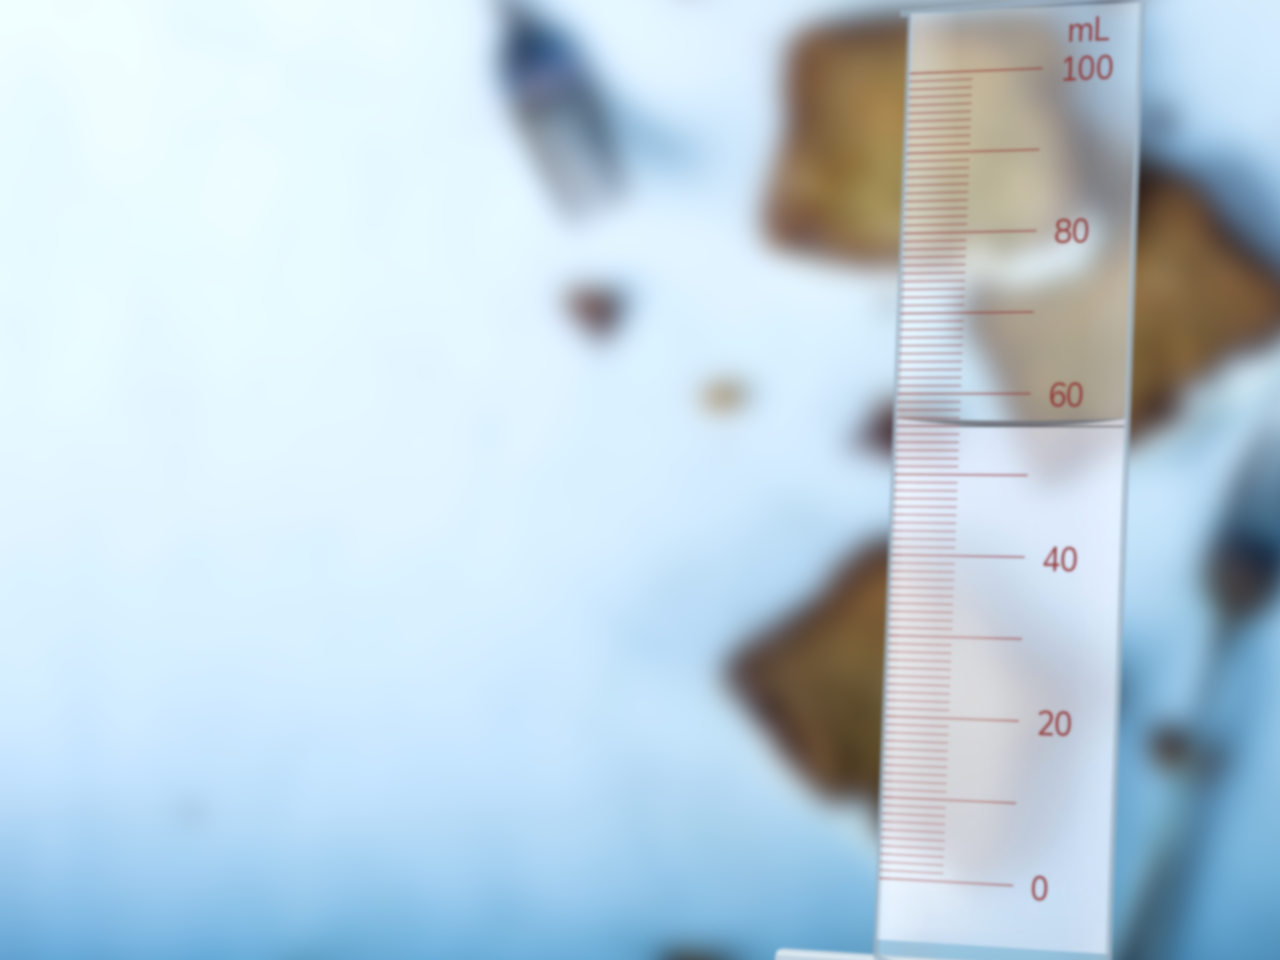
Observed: 56 mL
